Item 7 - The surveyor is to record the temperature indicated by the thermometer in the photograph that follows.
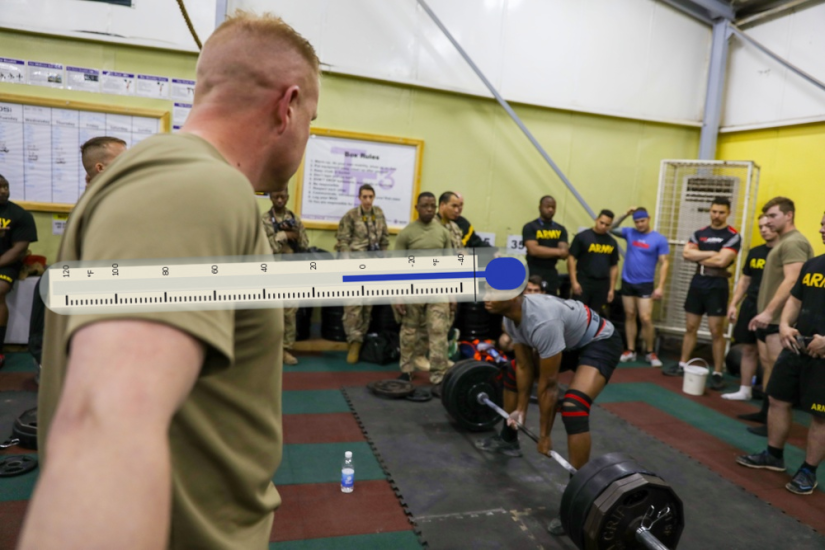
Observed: 8 °F
